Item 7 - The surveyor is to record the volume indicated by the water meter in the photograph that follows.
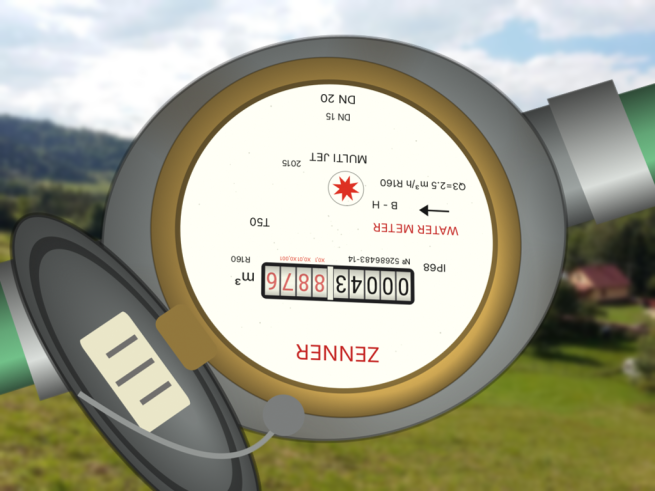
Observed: 43.8876 m³
